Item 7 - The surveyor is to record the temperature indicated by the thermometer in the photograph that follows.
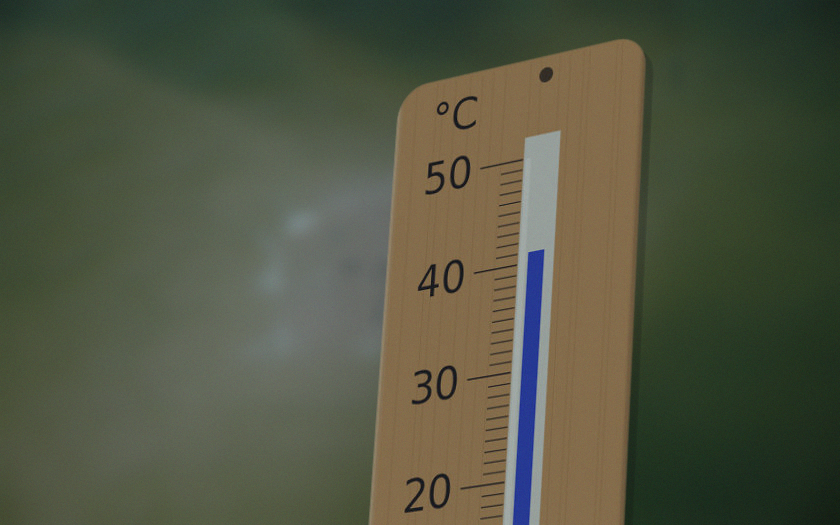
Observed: 41 °C
